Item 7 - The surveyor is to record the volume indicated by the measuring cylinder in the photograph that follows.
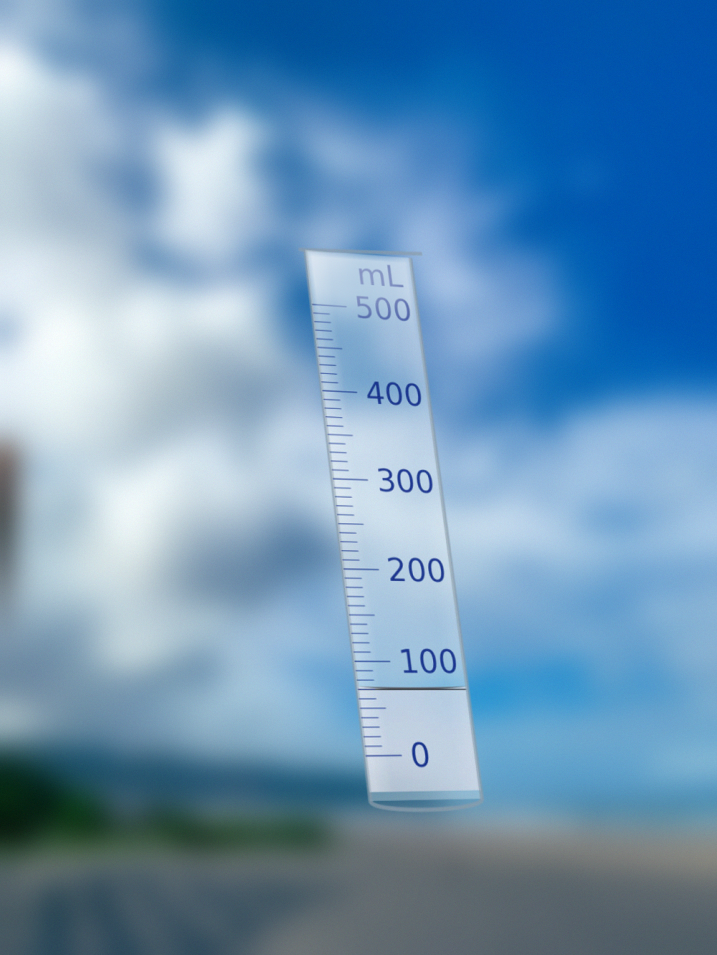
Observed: 70 mL
